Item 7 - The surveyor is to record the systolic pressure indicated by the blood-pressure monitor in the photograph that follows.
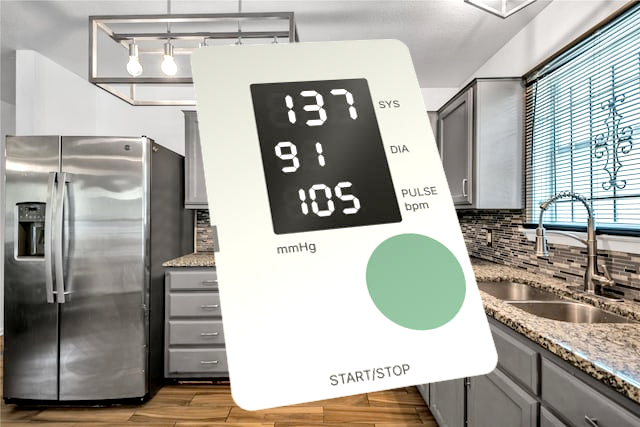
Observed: 137 mmHg
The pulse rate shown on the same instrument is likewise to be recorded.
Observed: 105 bpm
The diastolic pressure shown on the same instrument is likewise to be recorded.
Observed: 91 mmHg
